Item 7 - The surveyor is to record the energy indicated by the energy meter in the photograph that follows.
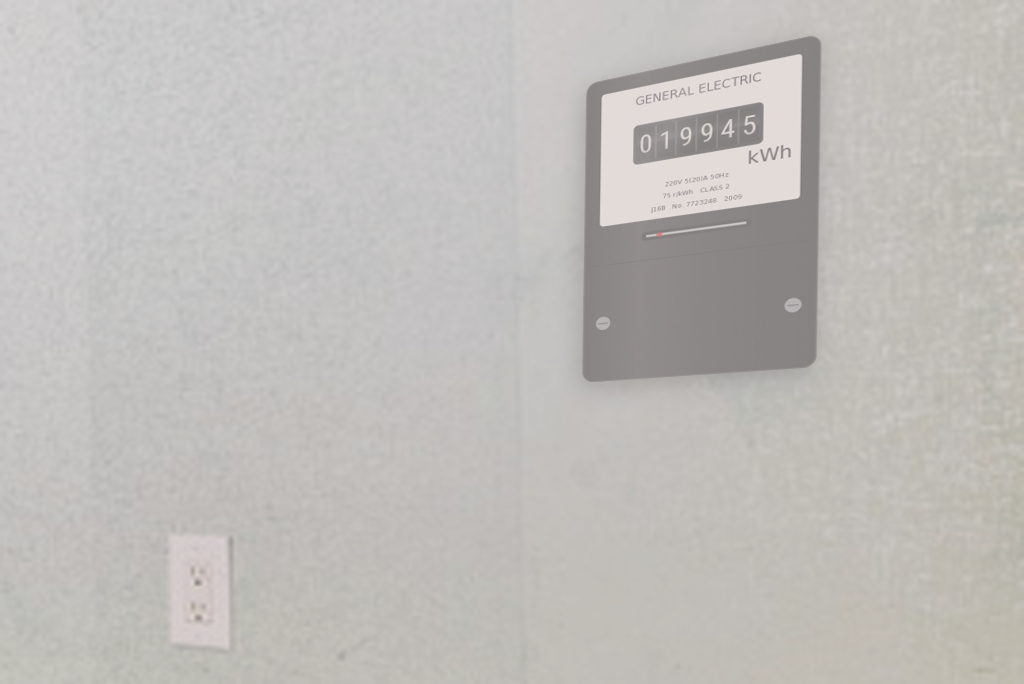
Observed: 19945 kWh
